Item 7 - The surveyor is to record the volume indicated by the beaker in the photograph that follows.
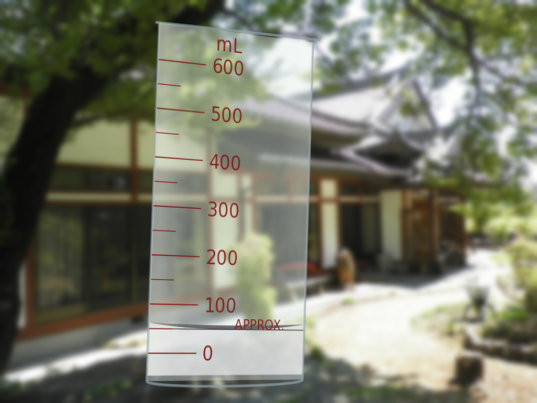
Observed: 50 mL
